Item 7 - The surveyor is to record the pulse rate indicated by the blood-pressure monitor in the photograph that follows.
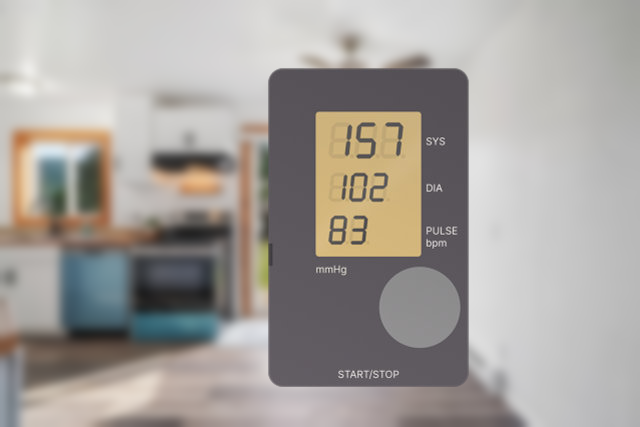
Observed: 83 bpm
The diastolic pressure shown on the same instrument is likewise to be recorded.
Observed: 102 mmHg
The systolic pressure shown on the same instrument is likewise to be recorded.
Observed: 157 mmHg
